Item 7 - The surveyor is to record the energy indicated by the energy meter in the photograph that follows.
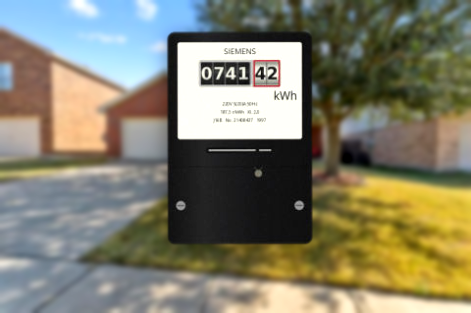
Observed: 741.42 kWh
